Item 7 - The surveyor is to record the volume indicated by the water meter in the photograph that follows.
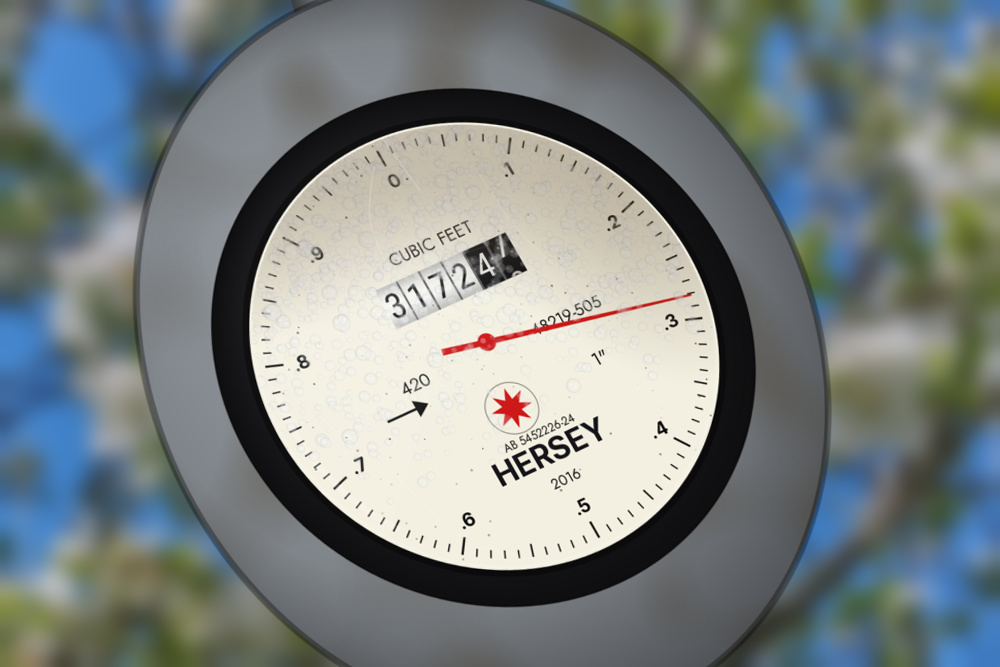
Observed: 317247.28 ft³
